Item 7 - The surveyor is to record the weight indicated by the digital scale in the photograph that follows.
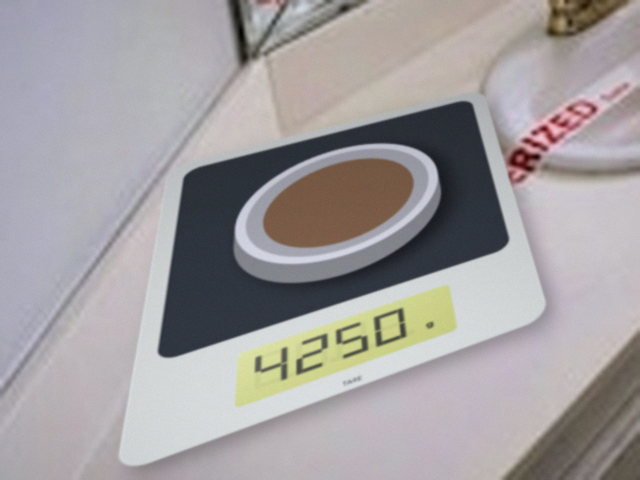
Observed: 4250 g
